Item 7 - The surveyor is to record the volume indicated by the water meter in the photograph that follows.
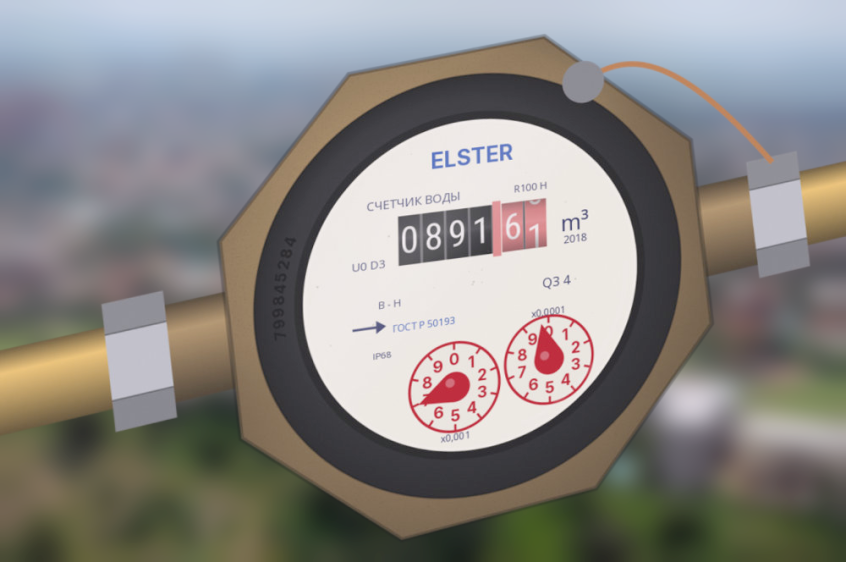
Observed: 891.6069 m³
